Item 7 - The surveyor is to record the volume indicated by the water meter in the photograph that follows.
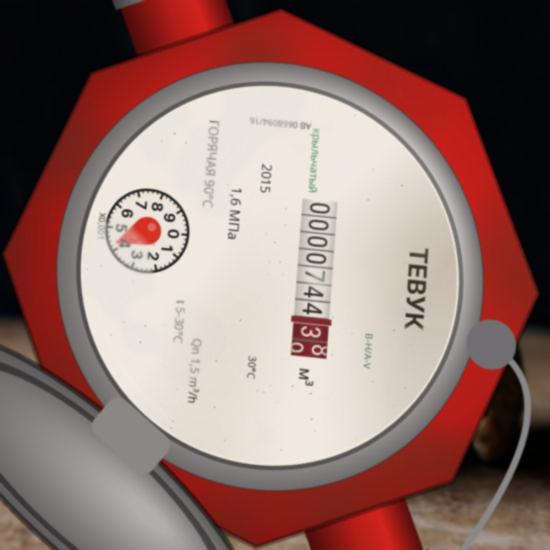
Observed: 744.384 m³
